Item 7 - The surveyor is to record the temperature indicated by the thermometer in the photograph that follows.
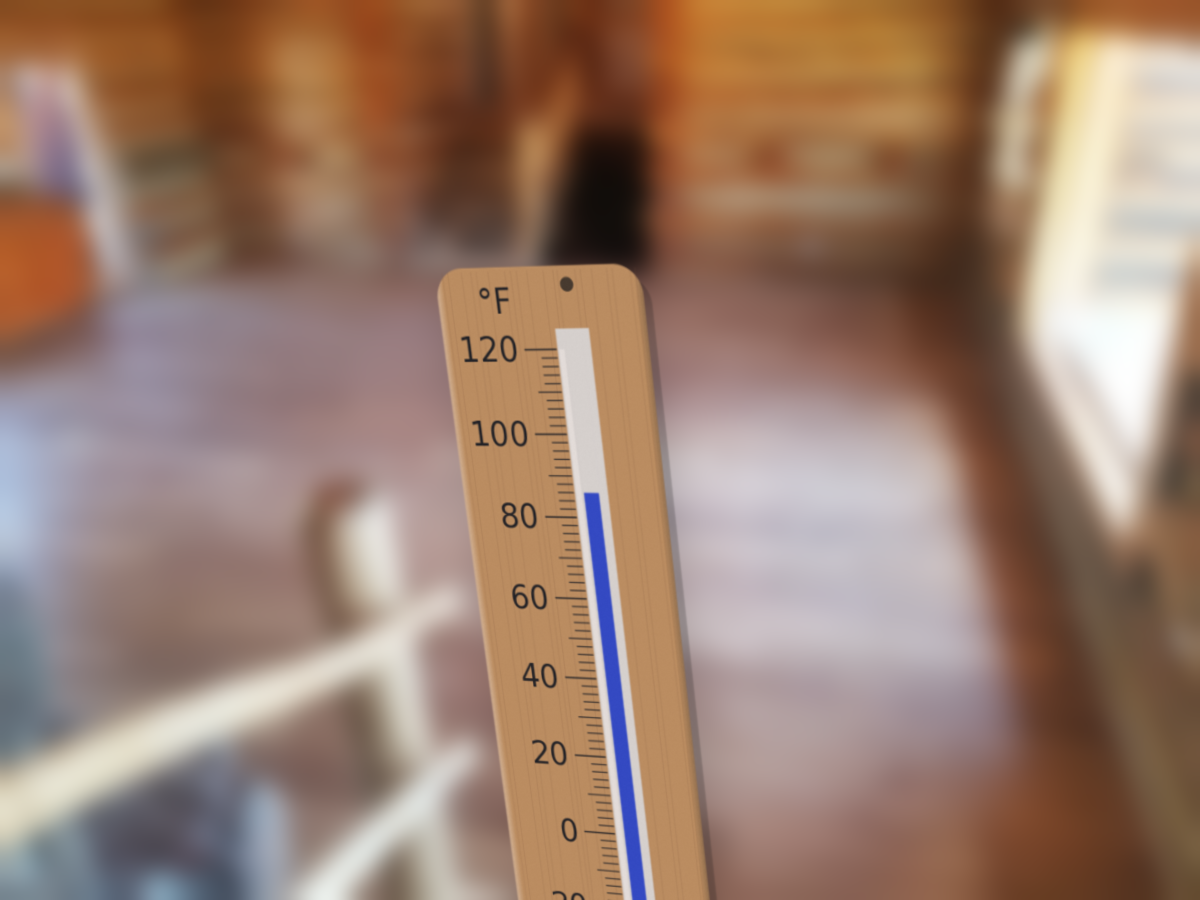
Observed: 86 °F
